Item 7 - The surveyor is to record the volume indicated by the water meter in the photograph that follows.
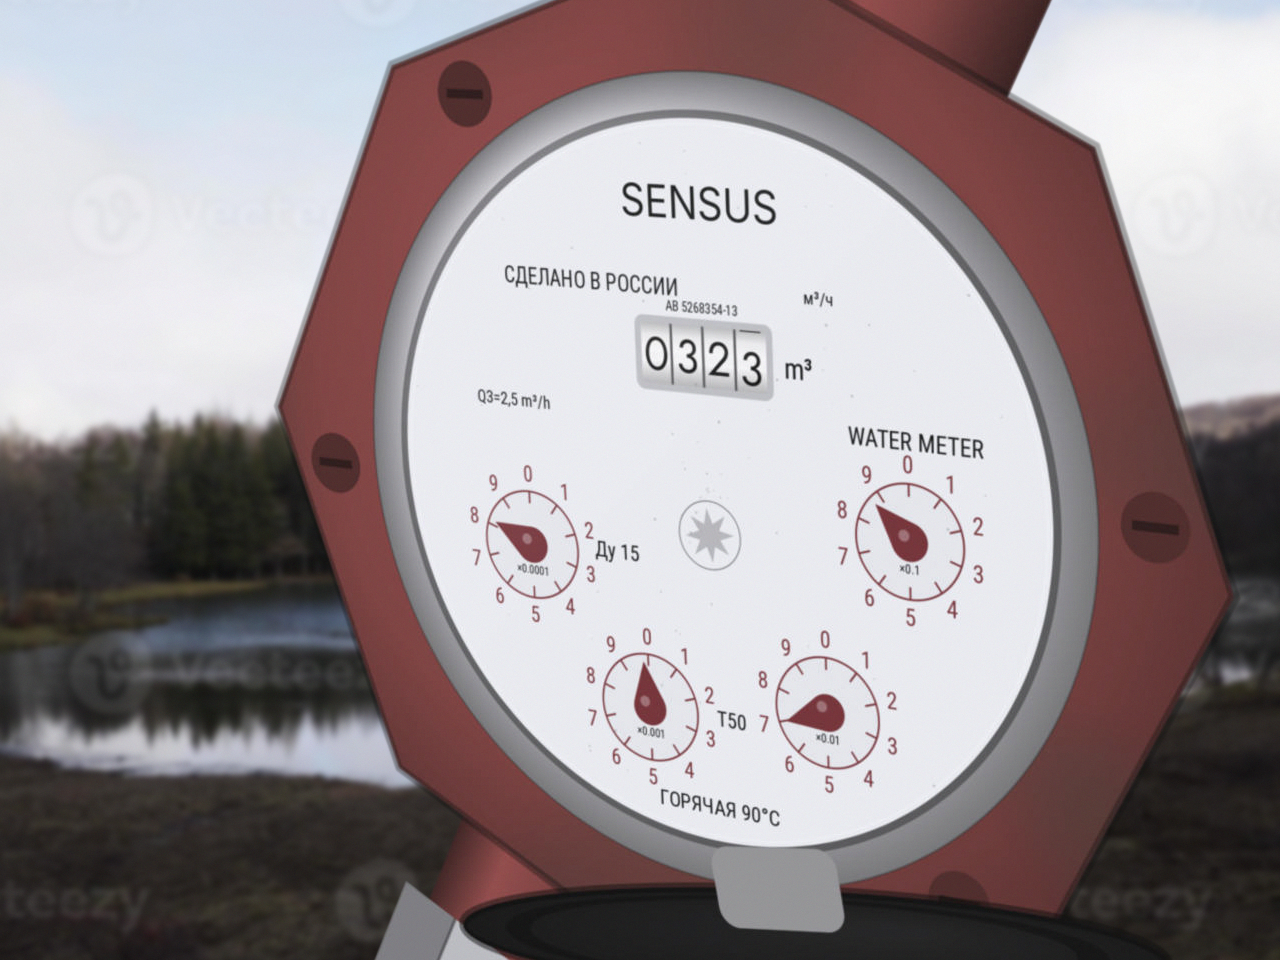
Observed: 322.8698 m³
